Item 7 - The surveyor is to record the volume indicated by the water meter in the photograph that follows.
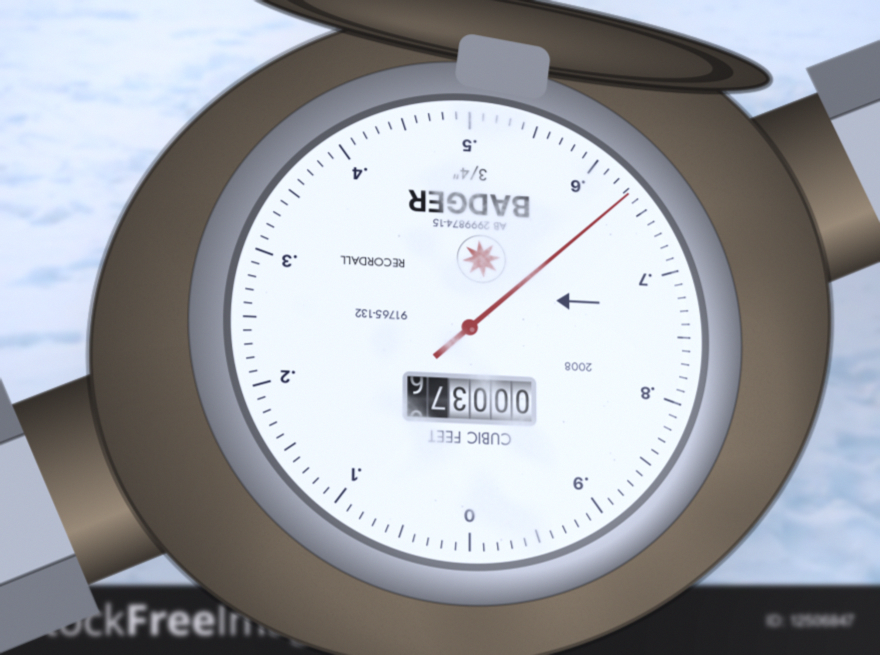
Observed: 375.63 ft³
